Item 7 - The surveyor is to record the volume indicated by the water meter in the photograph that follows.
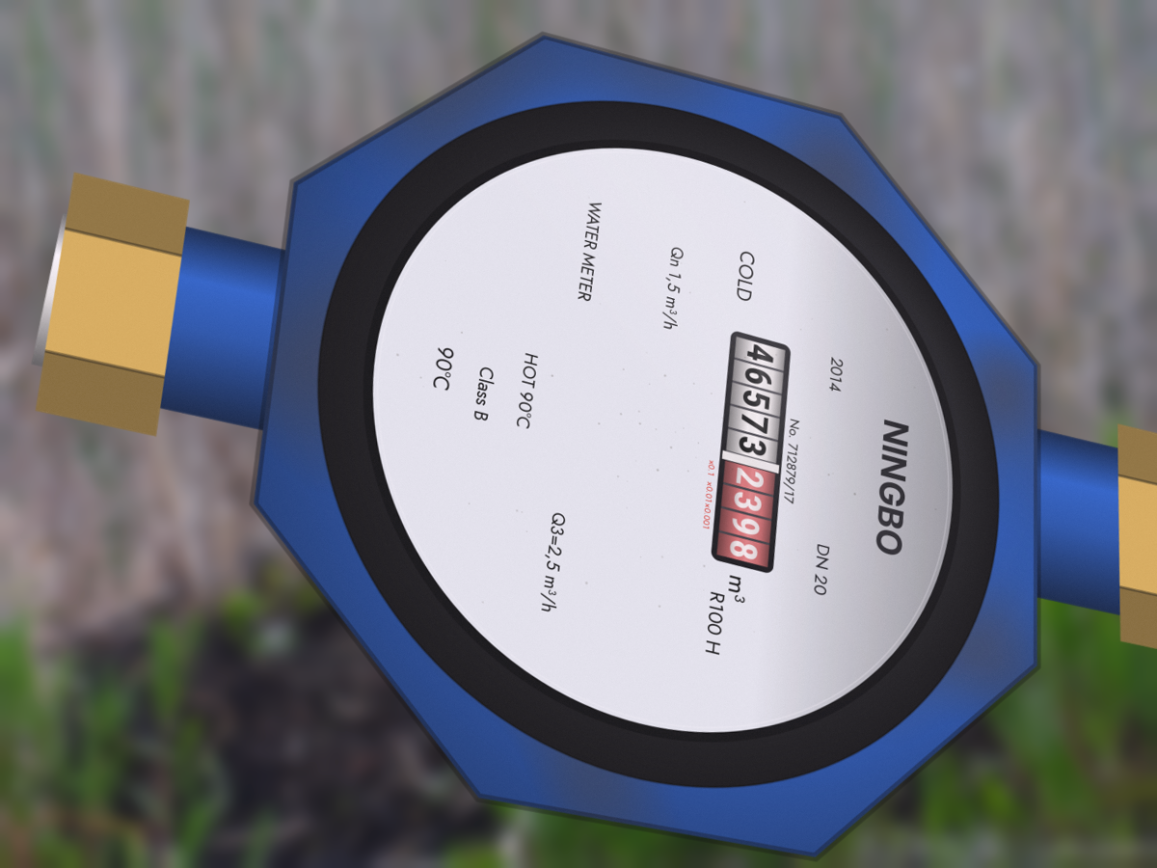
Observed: 46573.2398 m³
